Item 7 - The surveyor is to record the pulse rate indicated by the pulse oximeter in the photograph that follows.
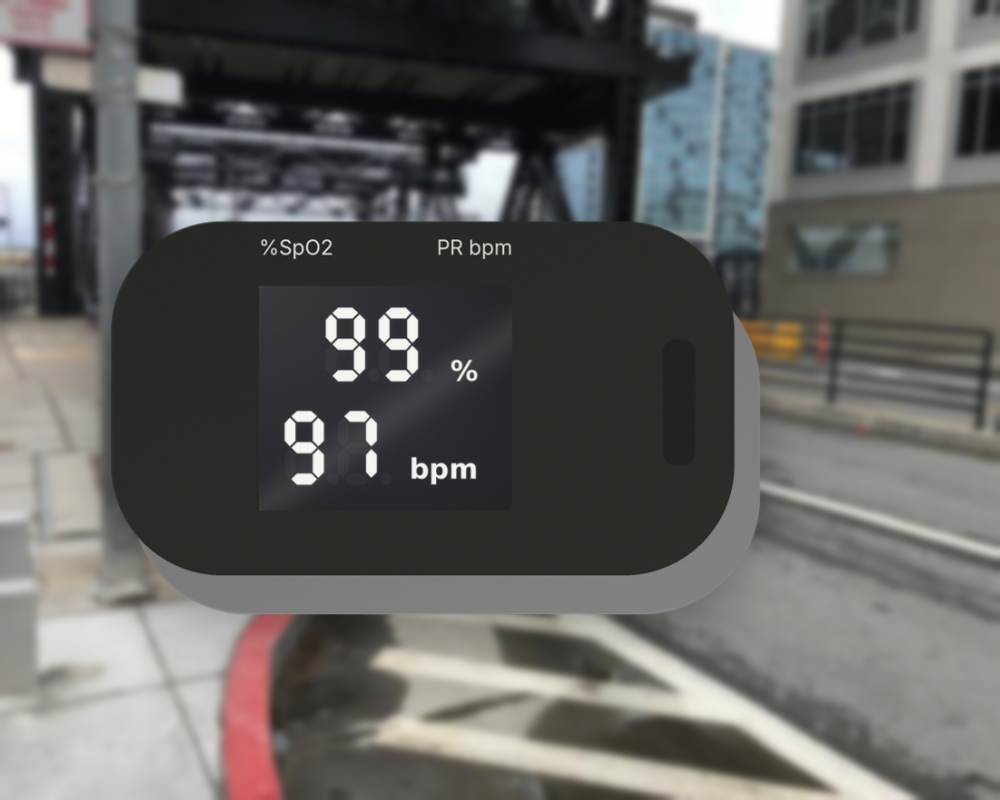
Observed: 97 bpm
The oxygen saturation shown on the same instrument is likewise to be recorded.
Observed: 99 %
